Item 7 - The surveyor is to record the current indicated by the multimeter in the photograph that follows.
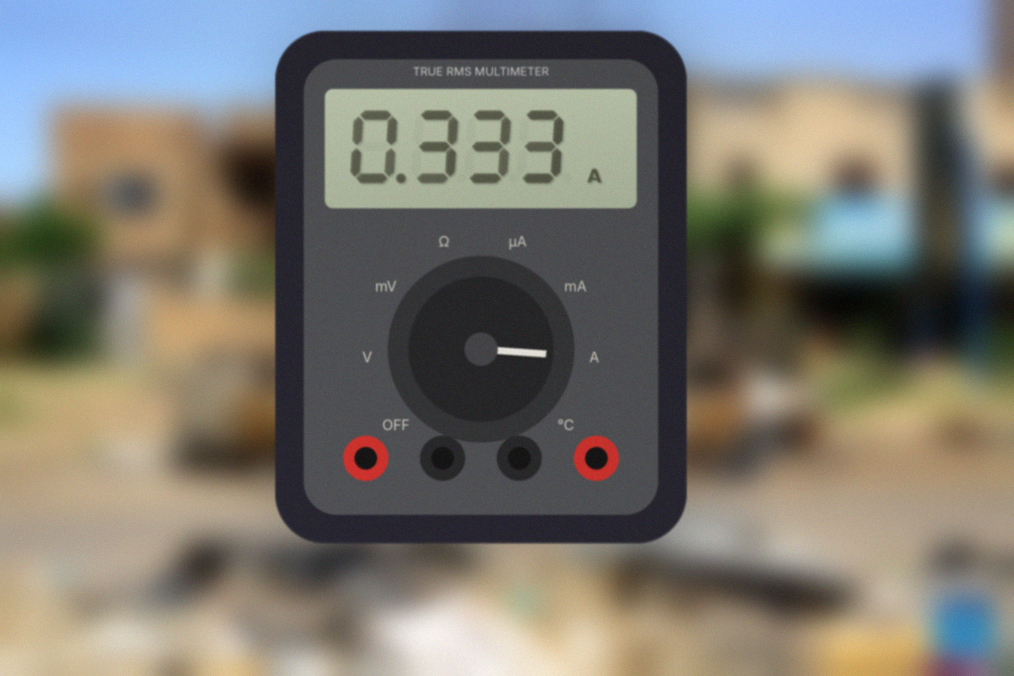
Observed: 0.333 A
